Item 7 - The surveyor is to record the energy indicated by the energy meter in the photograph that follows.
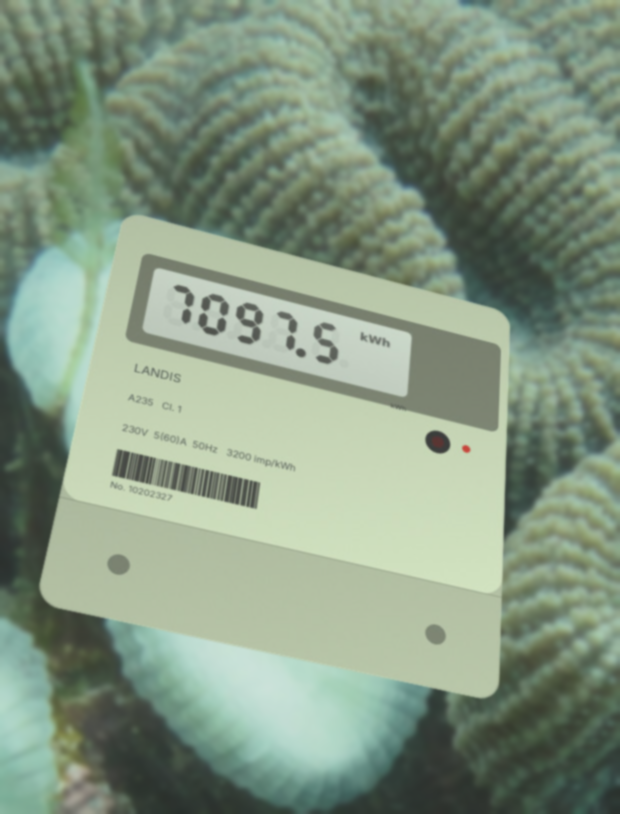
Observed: 7097.5 kWh
